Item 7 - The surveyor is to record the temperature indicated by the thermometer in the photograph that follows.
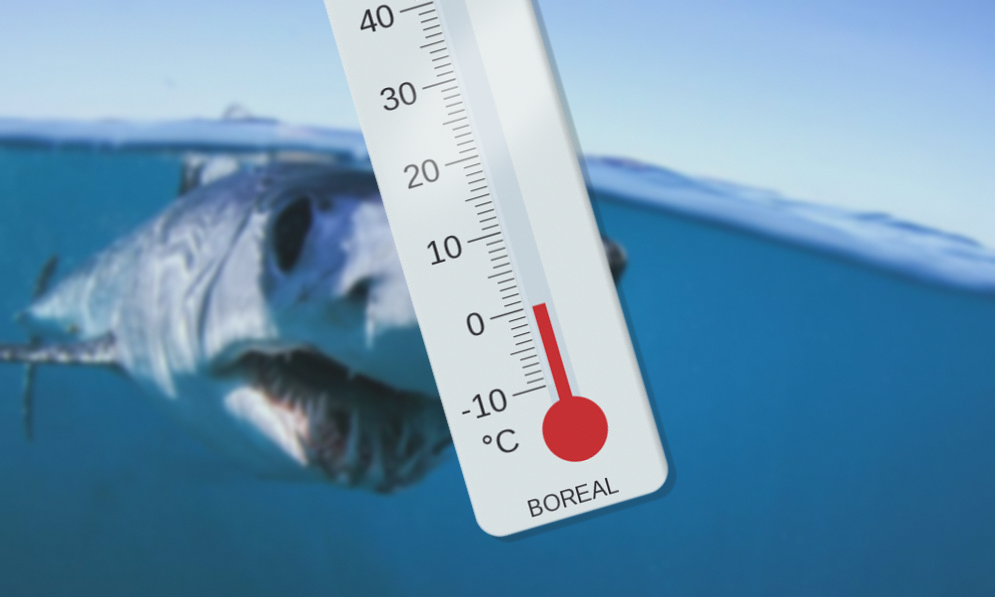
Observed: 0 °C
